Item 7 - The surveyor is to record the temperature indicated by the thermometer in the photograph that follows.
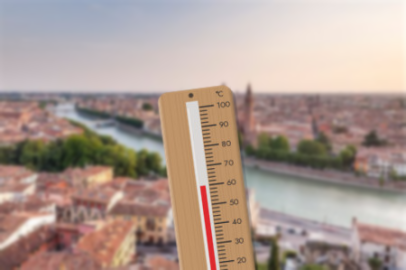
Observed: 60 °C
